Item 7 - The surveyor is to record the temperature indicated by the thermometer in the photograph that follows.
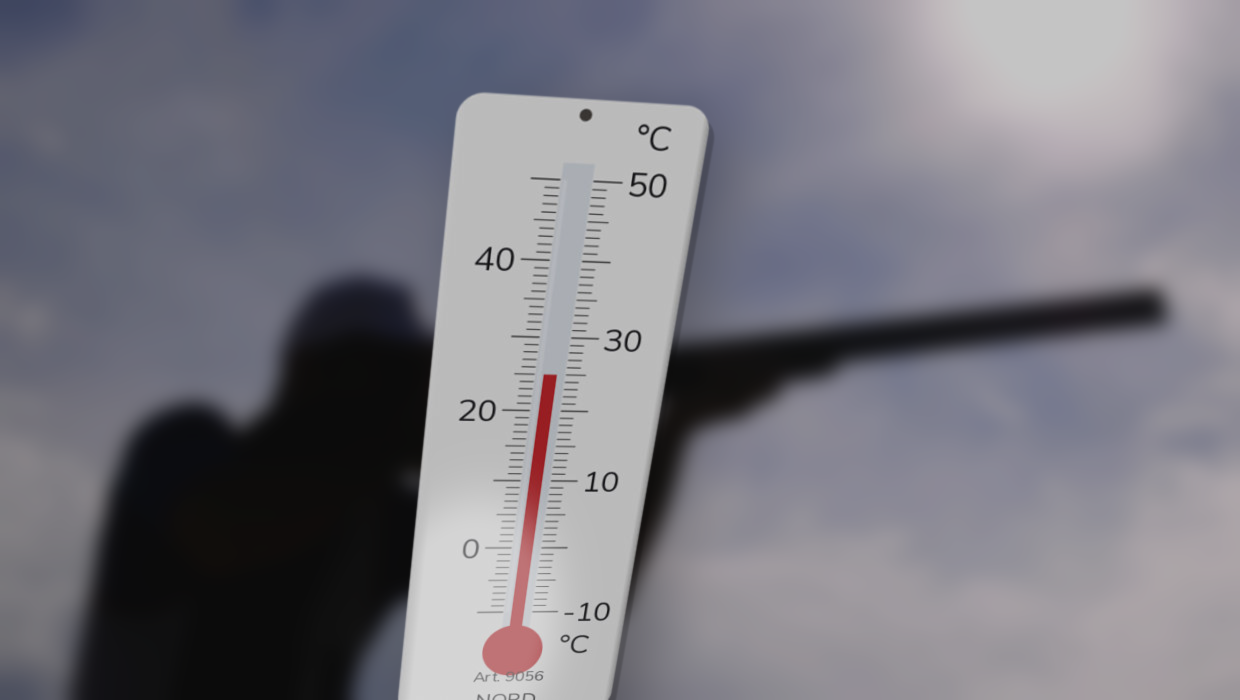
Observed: 25 °C
